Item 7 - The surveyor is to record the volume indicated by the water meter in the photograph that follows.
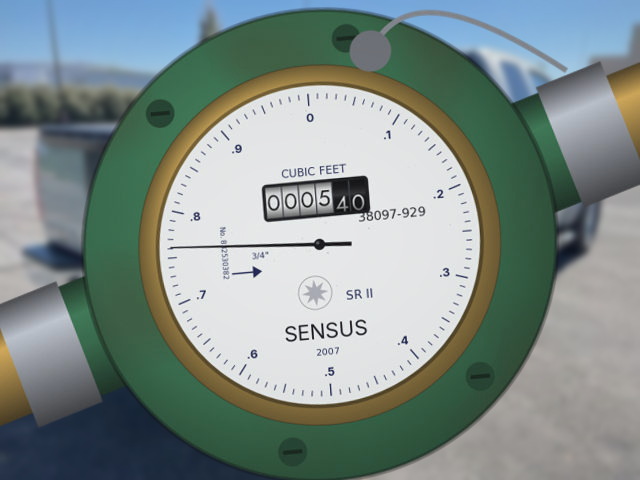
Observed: 539.76 ft³
